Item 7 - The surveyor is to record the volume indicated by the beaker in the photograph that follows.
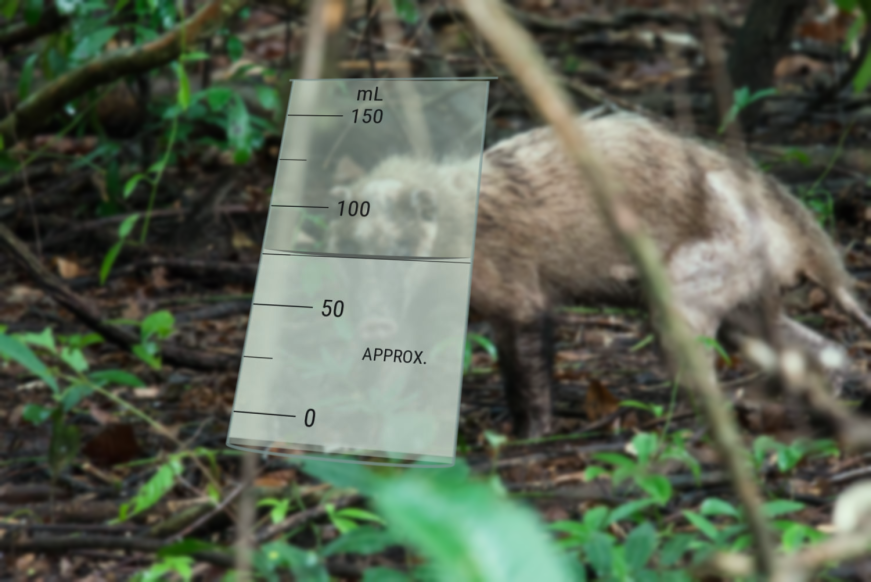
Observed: 75 mL
